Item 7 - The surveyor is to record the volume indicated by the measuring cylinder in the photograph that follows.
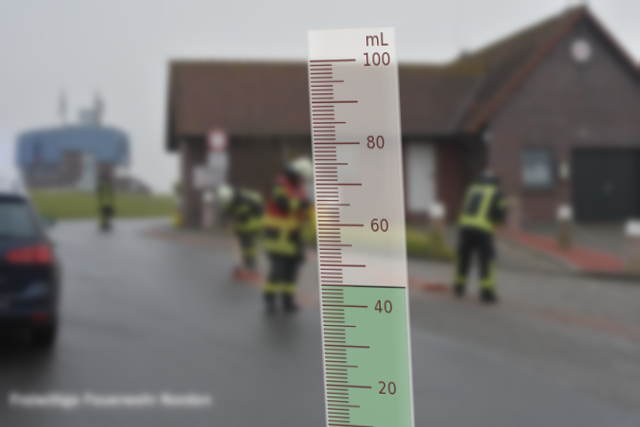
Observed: 45 mL
